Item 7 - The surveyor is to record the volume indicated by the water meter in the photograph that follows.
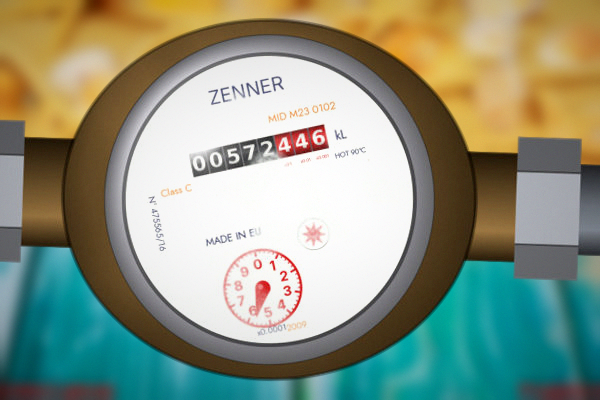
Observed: 572.4465 kL
